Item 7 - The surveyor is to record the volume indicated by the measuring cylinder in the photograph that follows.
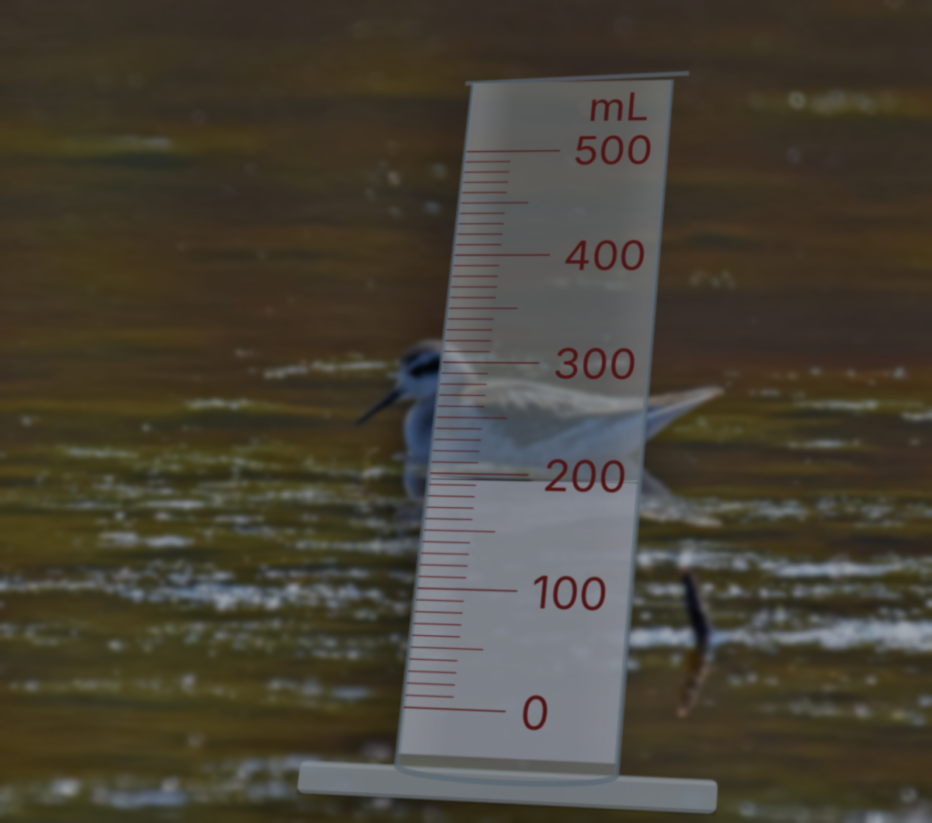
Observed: 195 mL
